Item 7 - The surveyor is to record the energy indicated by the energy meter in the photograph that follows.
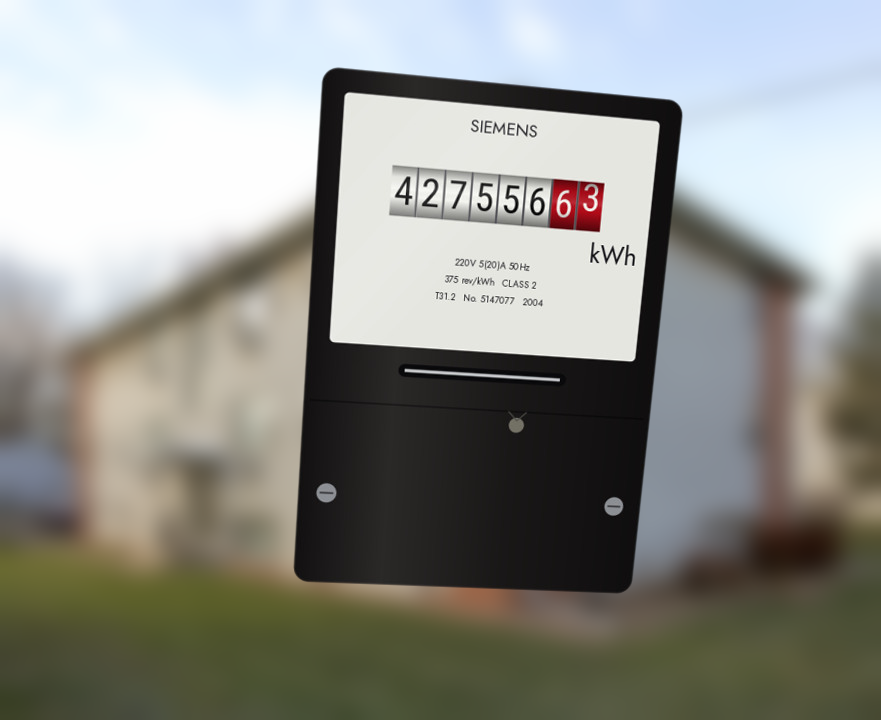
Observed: 427556.63 kWh
